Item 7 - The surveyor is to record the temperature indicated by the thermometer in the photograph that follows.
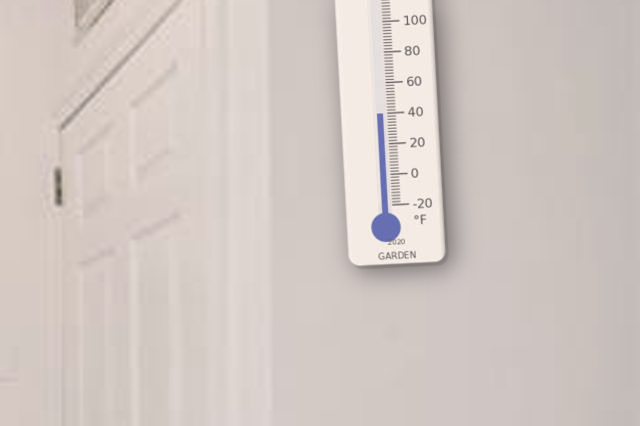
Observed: 40 °F
